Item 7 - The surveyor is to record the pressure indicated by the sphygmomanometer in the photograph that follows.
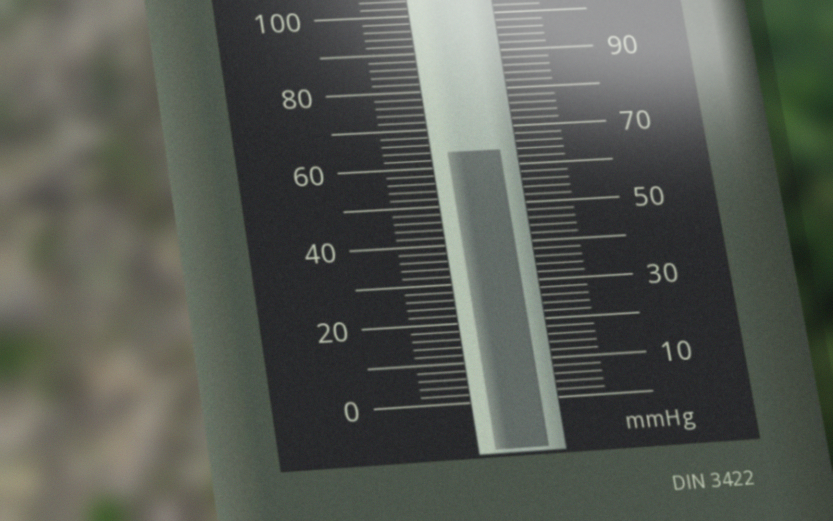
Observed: 64 mmHg
